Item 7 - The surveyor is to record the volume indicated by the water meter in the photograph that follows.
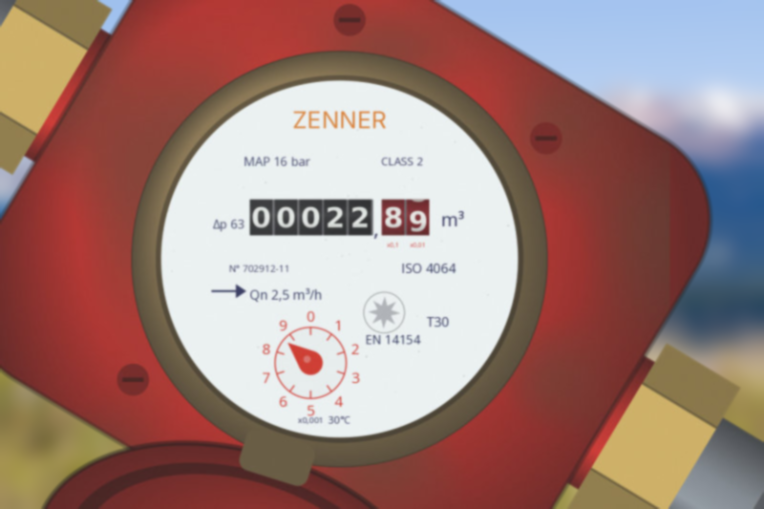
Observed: 22.888 m³
